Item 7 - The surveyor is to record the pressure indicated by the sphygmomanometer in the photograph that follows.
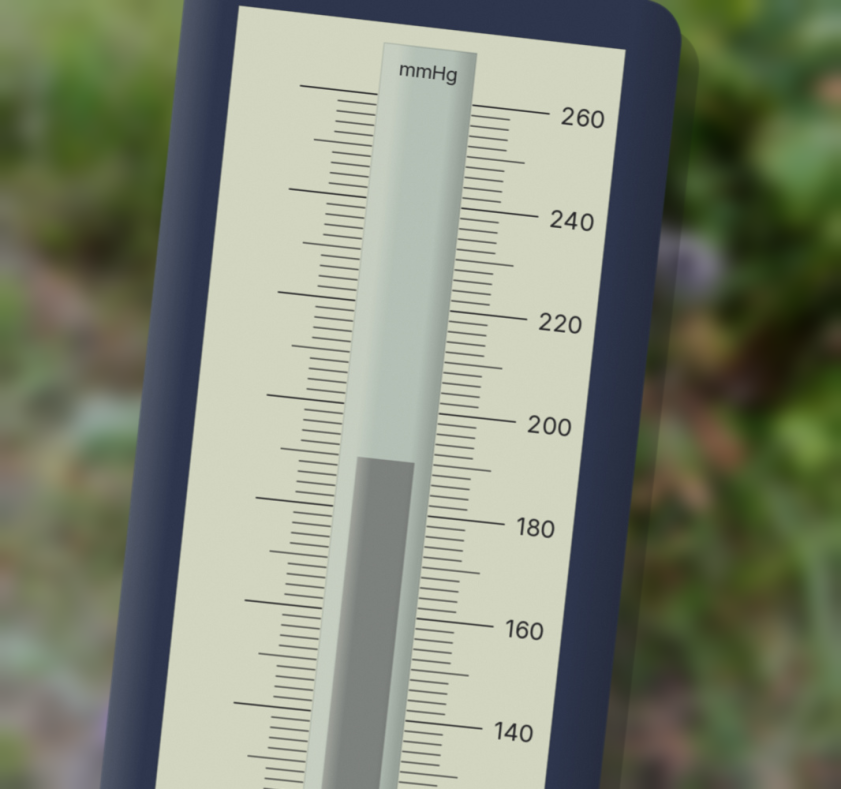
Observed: 190 mmHg
